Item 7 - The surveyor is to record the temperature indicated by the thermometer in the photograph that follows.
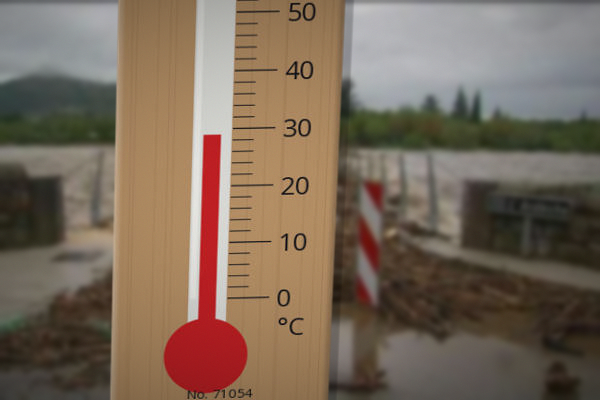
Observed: 29 °C
